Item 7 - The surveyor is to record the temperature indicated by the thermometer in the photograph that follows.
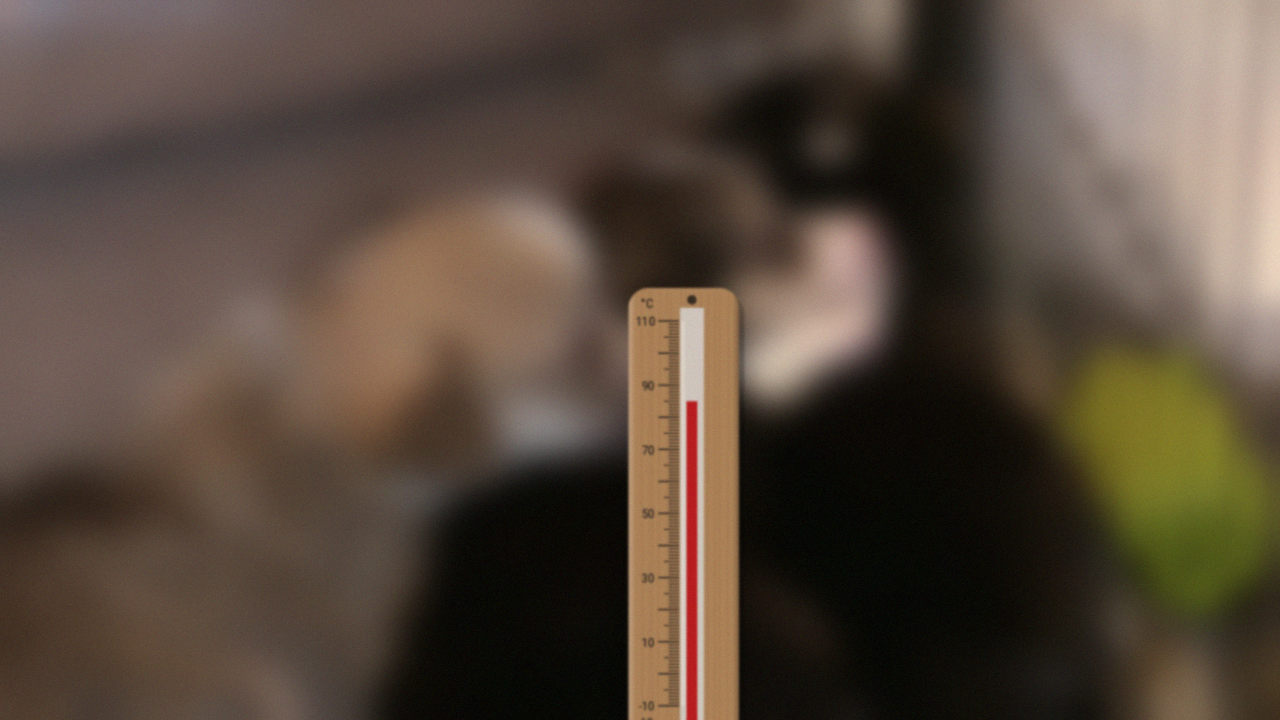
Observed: 85 °C
